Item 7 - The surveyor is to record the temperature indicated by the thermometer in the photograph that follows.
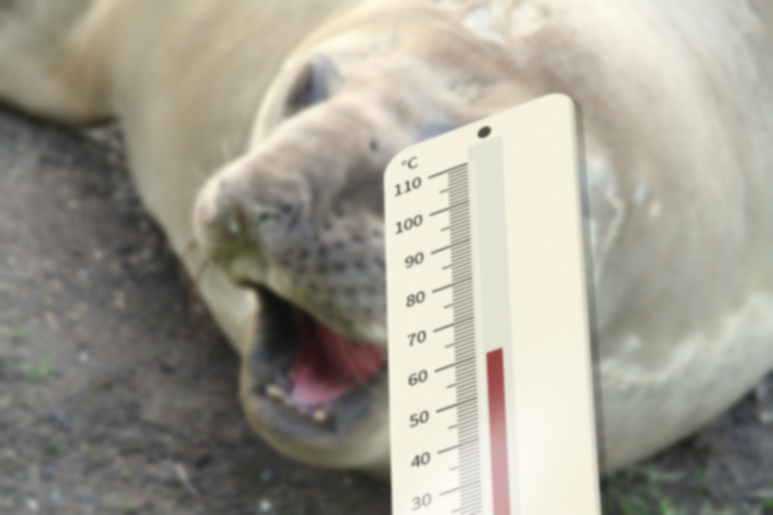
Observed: 60 °C
